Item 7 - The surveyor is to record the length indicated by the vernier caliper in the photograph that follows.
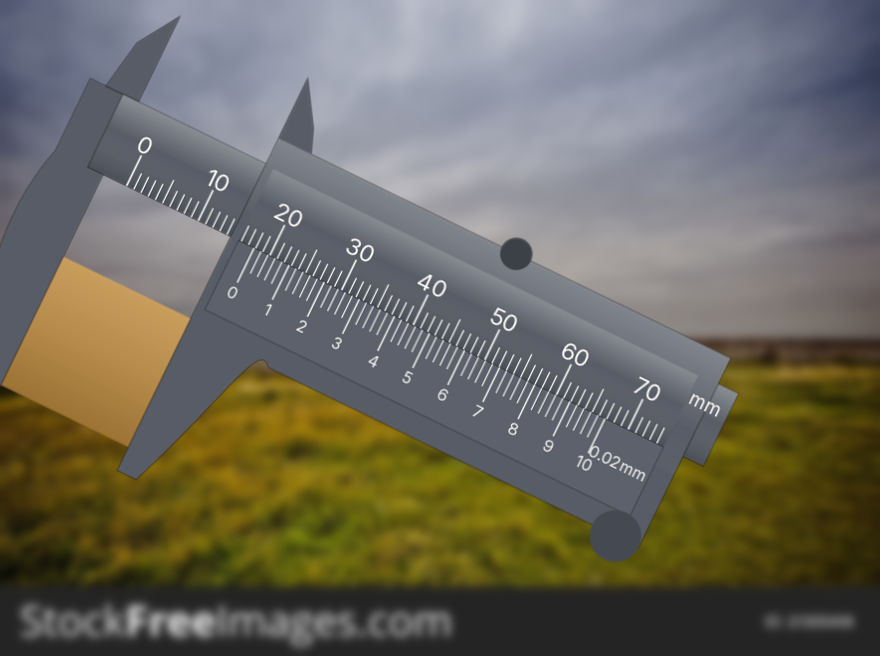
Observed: 17.8 mm
